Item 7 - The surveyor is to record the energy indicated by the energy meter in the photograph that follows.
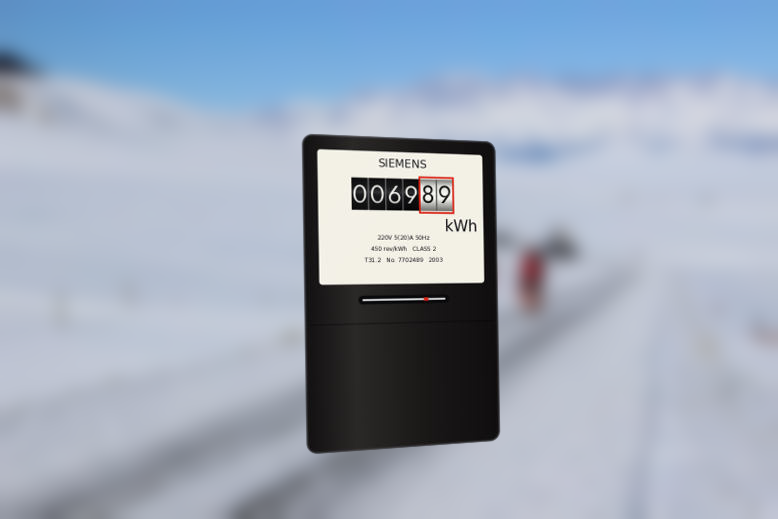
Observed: 69.89 kWh
